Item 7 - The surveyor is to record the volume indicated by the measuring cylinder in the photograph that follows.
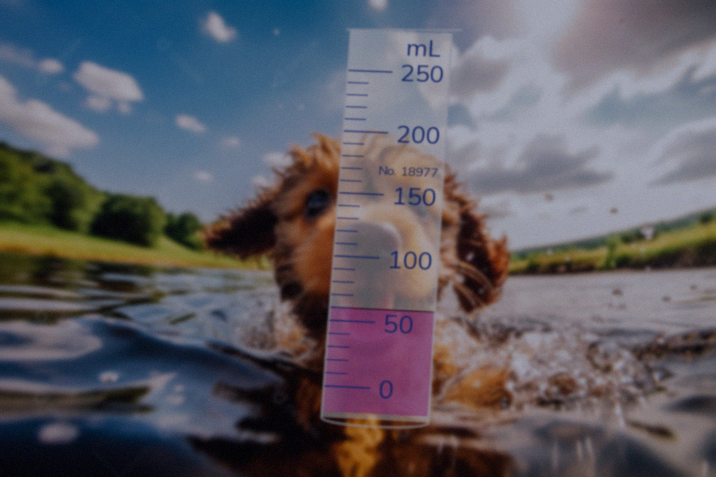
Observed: 60 mL
